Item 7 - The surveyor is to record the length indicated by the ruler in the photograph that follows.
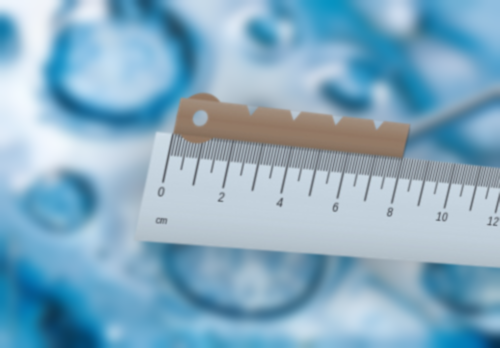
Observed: 8 cm
